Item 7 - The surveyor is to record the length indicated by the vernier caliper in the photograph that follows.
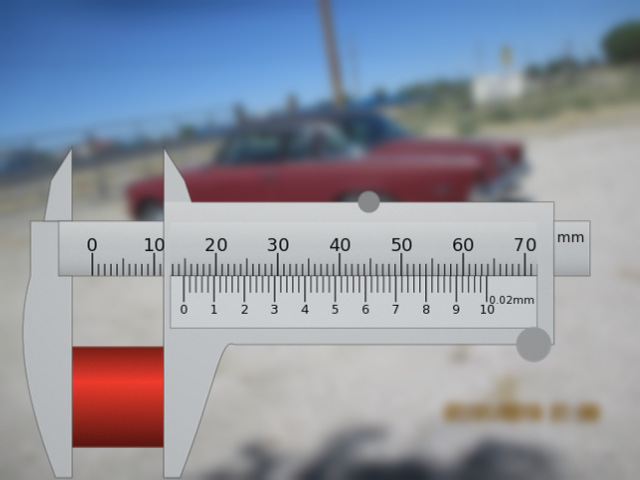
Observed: 14.8 mm
